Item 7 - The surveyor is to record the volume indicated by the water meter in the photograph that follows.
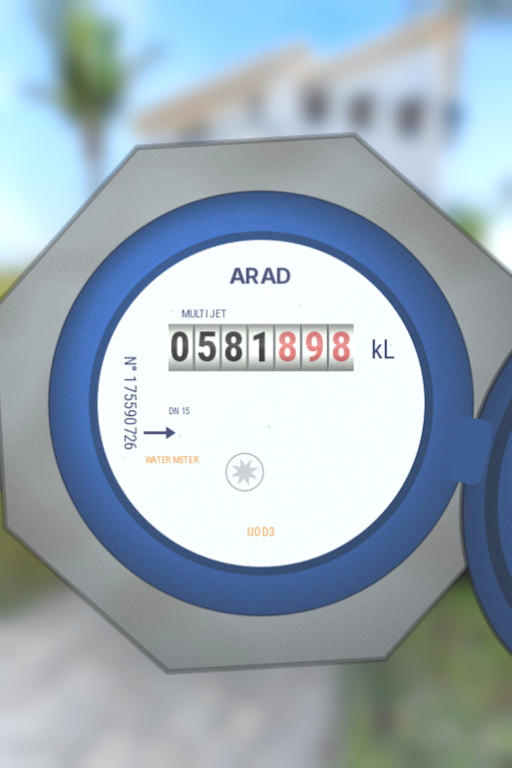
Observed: 581.898 kL
